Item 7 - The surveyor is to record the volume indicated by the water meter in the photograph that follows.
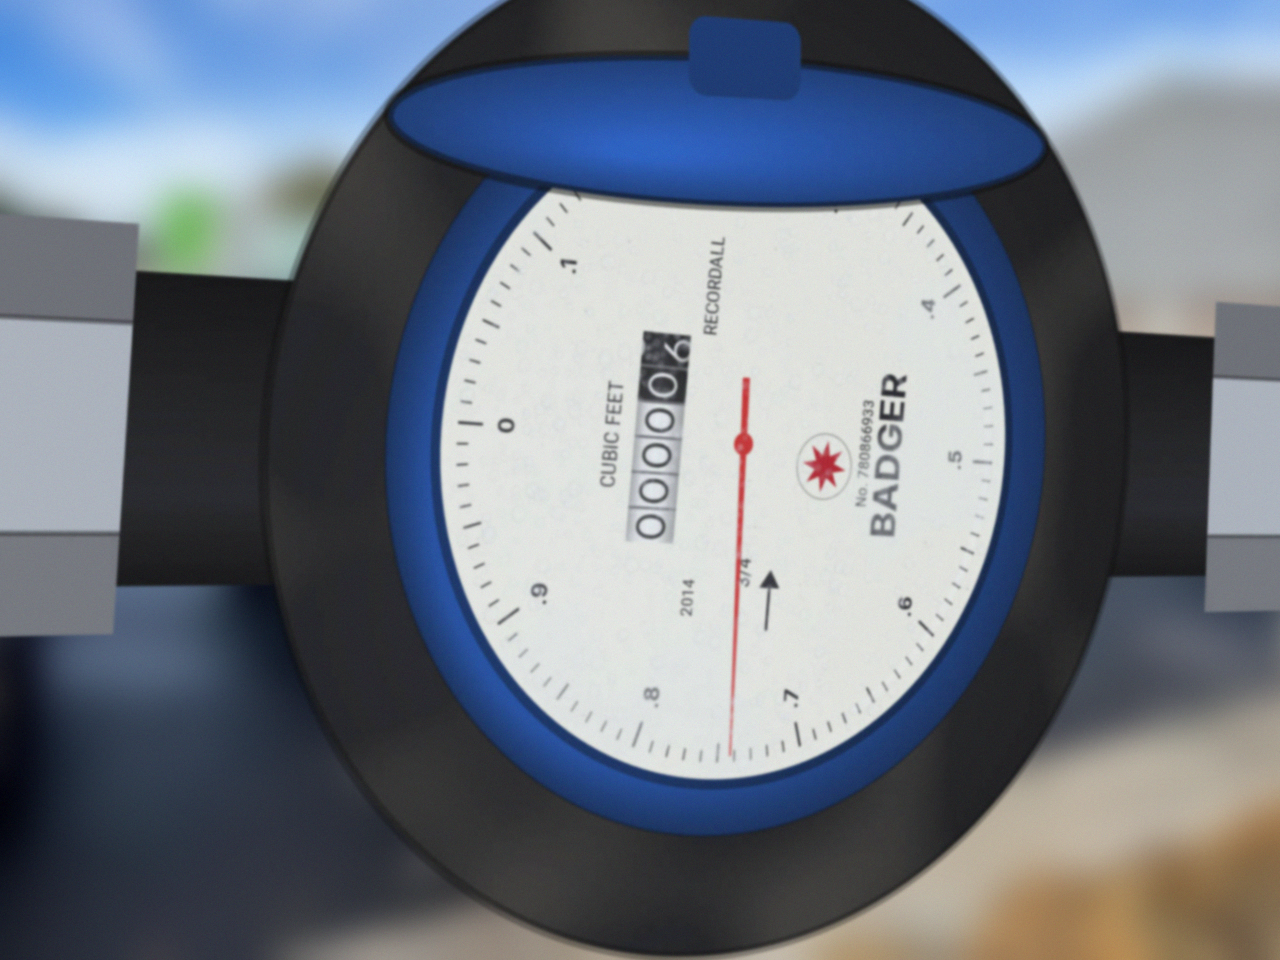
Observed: 5.74 ft³
